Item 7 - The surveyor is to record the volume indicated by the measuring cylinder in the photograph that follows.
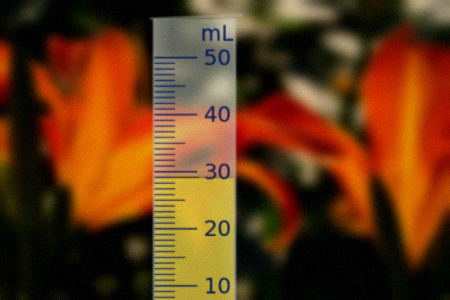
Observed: 29 mL
